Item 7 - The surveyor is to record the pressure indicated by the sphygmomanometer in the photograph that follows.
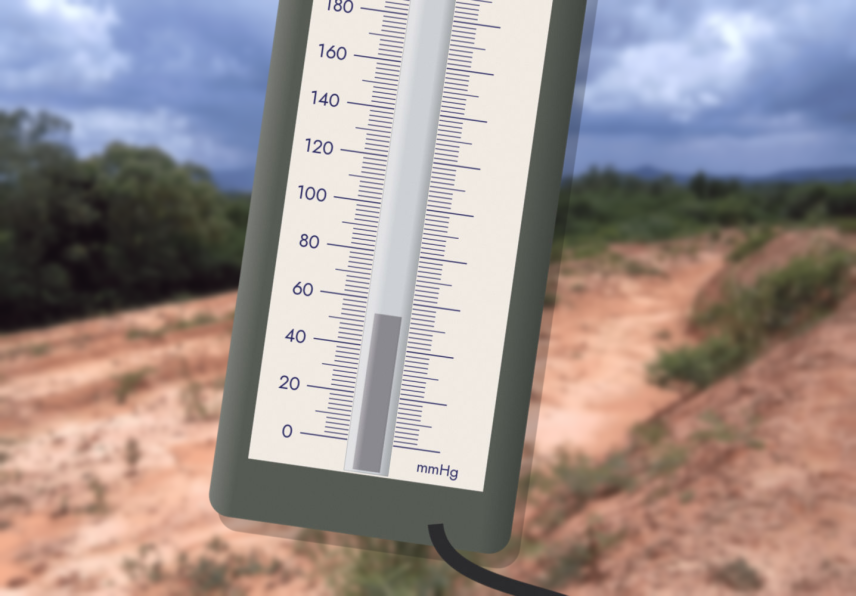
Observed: 54 mmHg
